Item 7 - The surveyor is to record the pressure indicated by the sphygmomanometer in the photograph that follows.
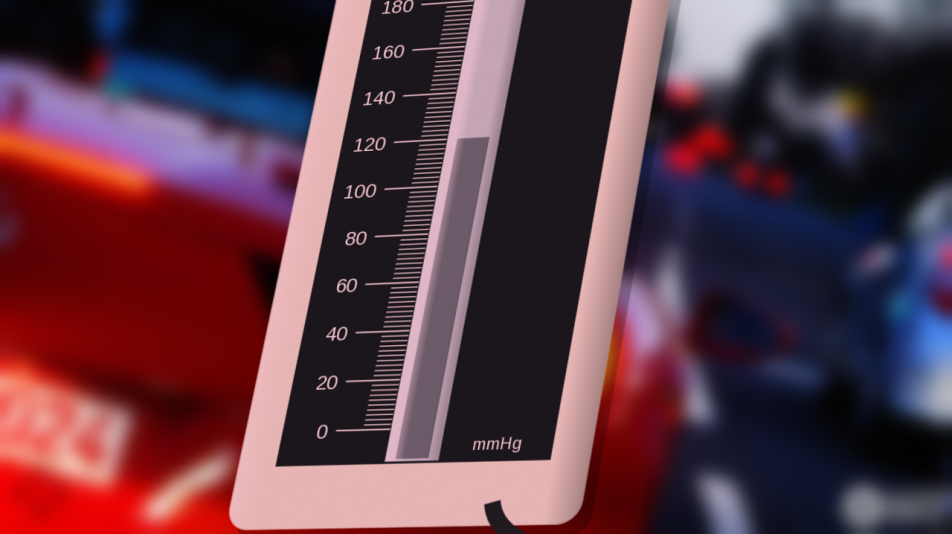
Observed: 120 mmHg
